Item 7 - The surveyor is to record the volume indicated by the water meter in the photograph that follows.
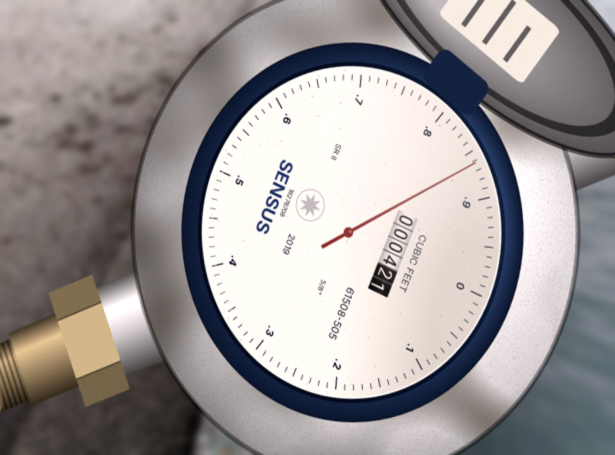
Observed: 420.86 ft³
